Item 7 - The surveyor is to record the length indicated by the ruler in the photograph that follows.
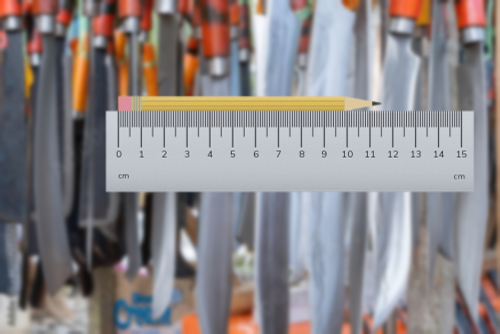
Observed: 11.5 cm
